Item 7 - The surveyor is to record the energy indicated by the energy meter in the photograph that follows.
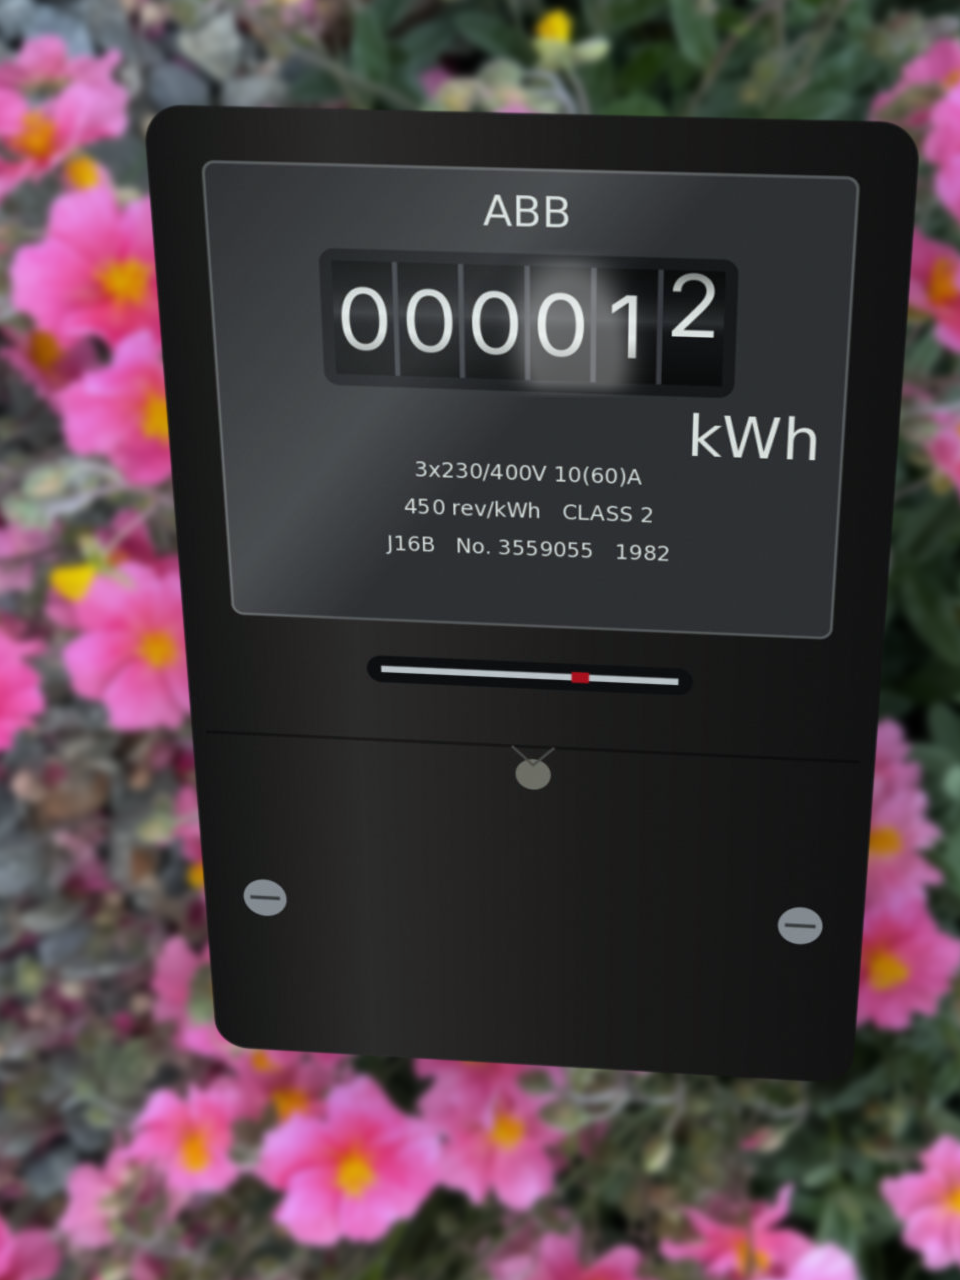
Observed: 12 kWh
